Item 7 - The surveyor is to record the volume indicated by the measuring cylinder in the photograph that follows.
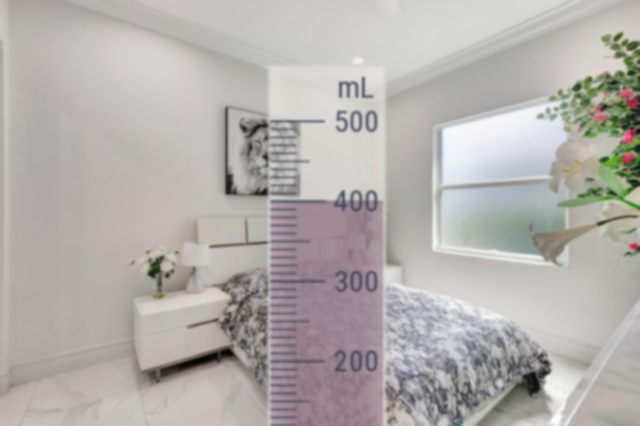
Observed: 400 mL
